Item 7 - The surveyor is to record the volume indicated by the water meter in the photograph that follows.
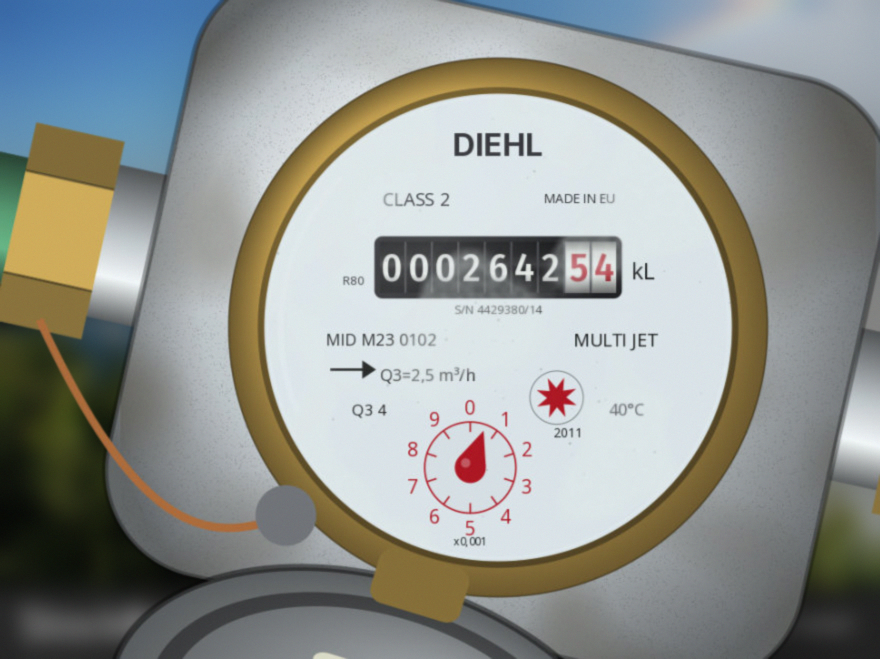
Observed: 2642.540 kL
